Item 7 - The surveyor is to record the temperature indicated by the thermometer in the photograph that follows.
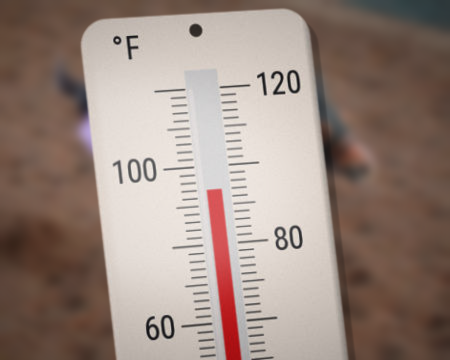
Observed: 94 °F
